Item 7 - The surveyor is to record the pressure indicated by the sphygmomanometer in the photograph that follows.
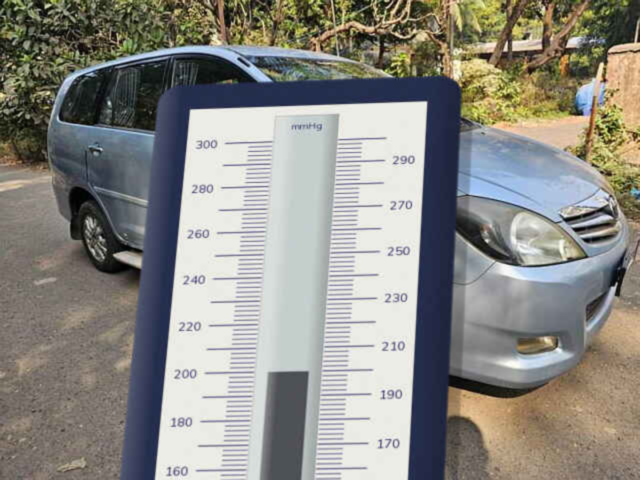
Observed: 200 mmHg
